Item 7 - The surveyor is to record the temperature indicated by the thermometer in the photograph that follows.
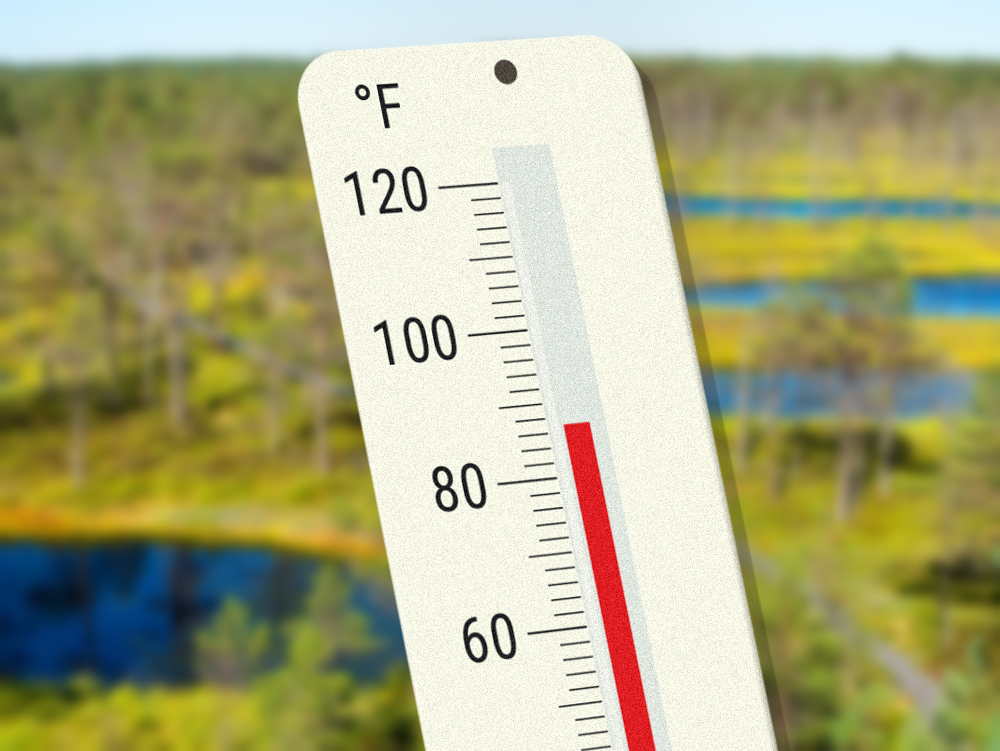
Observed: 87 °F
